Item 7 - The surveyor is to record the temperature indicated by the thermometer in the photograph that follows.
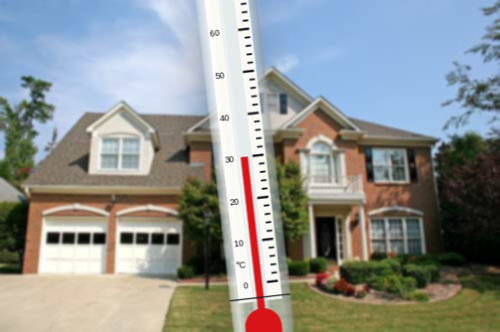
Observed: 30 °C
